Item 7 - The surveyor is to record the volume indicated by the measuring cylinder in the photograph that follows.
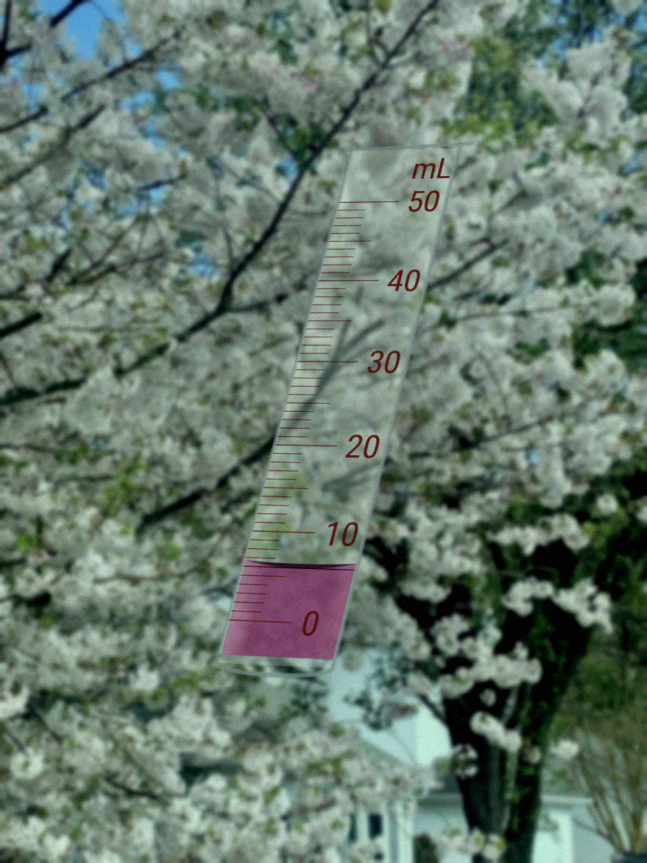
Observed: 6 mL
